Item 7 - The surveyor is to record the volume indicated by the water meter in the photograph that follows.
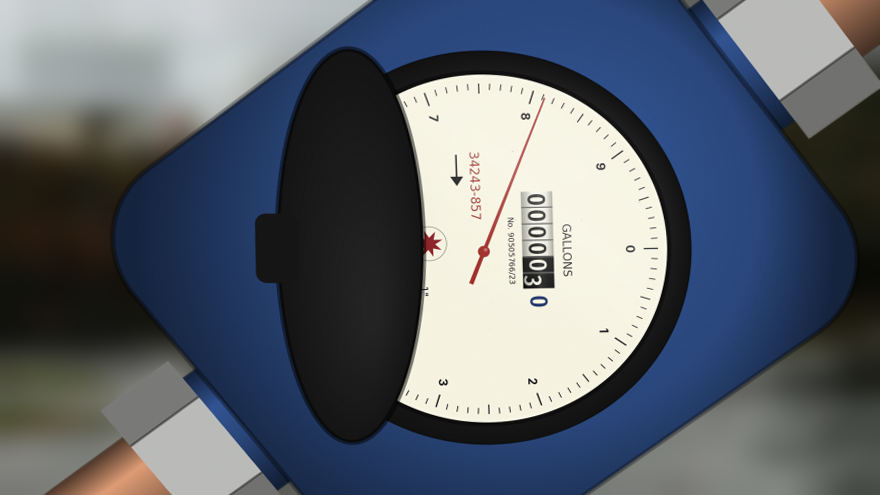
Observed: 28.1 gal
